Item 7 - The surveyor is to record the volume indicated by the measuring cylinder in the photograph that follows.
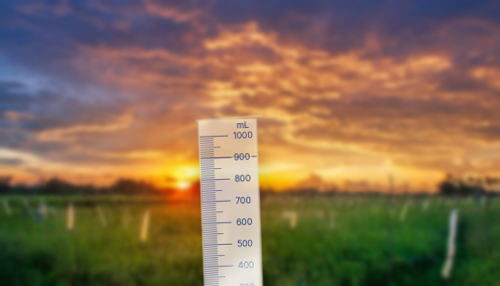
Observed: 900 mL
